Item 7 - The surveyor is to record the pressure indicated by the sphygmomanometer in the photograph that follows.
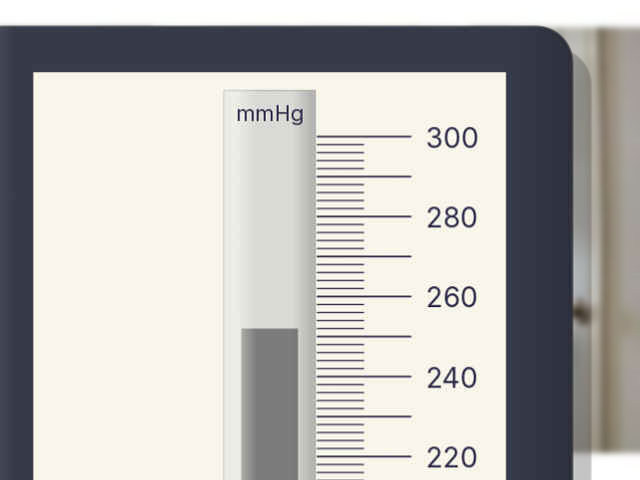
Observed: 252 mmHg
